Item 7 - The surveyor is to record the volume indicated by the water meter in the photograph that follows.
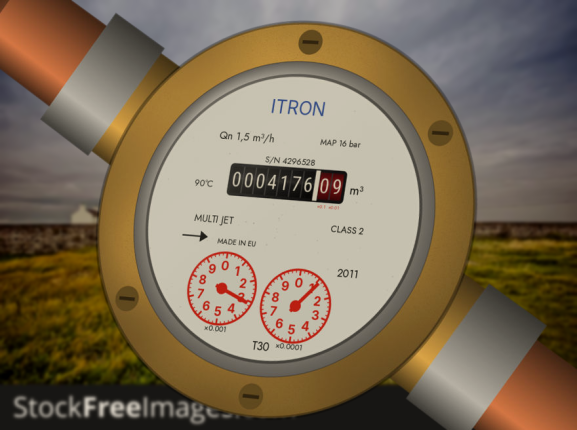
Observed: 4176.0931 m³
